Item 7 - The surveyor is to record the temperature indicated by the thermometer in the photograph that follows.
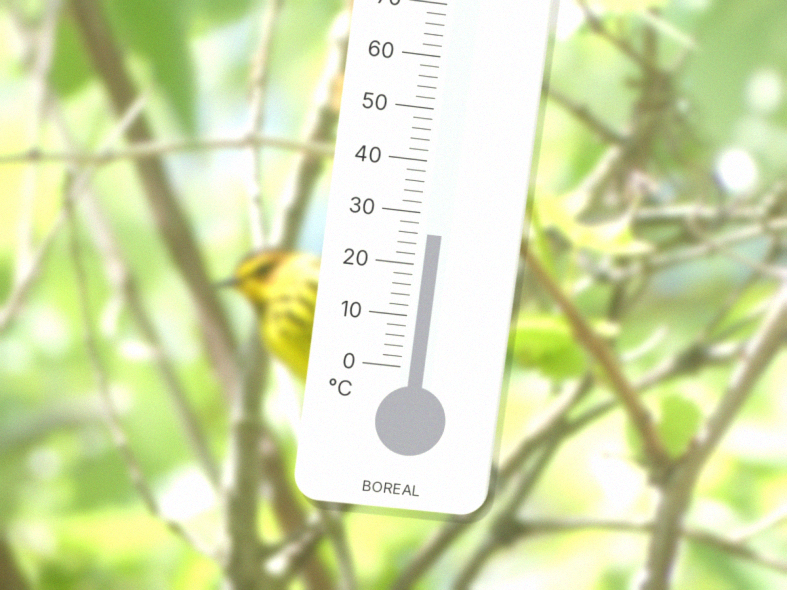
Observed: 26 °C
